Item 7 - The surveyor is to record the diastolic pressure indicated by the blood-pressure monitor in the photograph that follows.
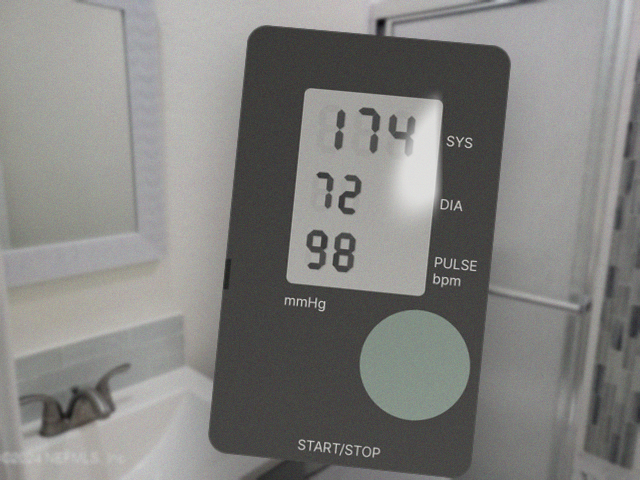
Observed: 72 mmHg
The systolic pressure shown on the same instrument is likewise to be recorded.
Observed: 174 mmHg
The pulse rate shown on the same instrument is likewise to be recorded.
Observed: 98 bpm
